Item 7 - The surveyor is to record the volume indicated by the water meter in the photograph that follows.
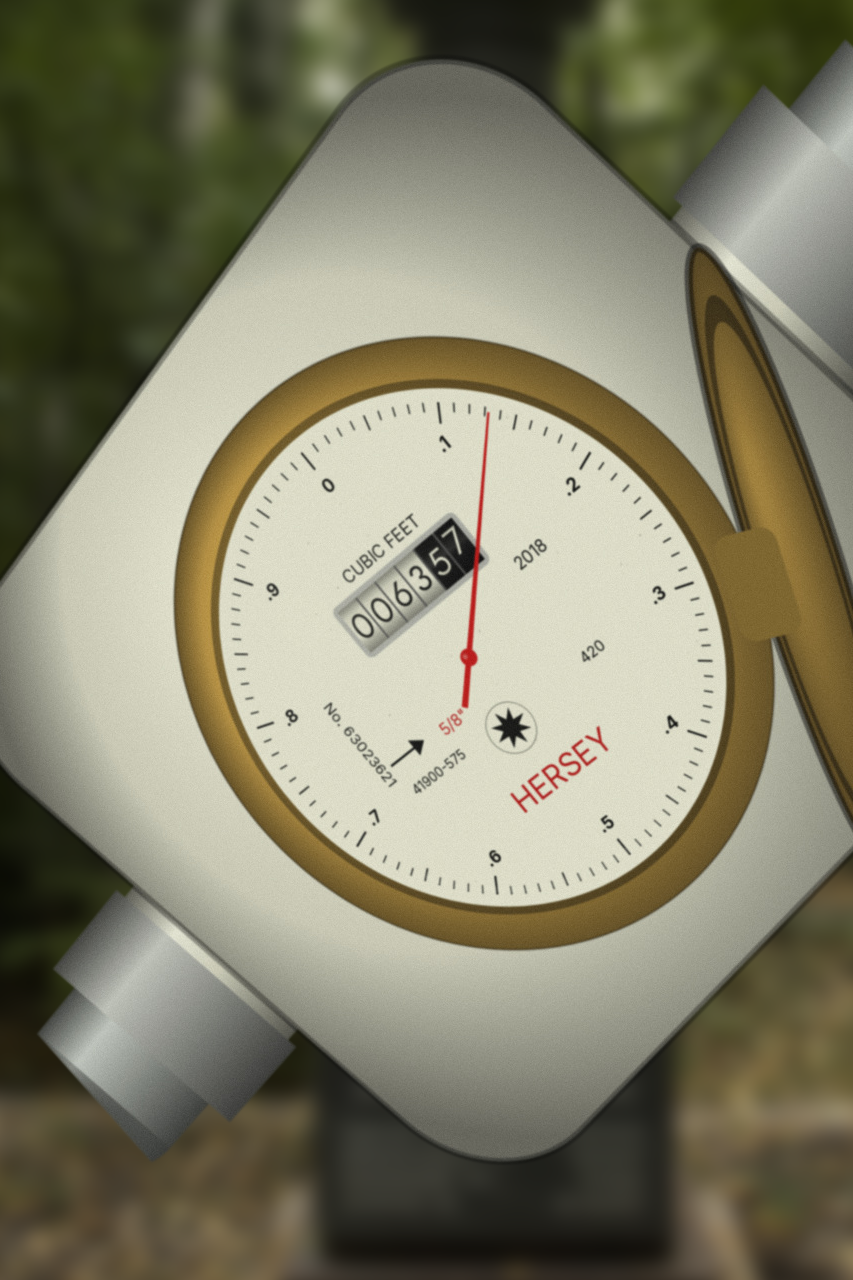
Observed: 6357.13 ft³
